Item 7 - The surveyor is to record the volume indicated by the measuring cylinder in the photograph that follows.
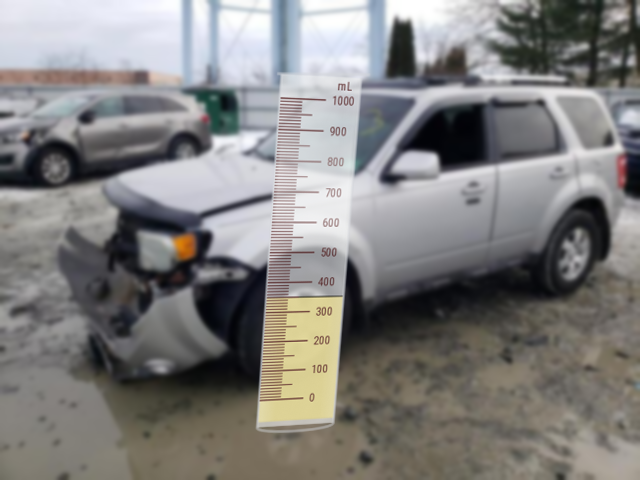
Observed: 350 mL
